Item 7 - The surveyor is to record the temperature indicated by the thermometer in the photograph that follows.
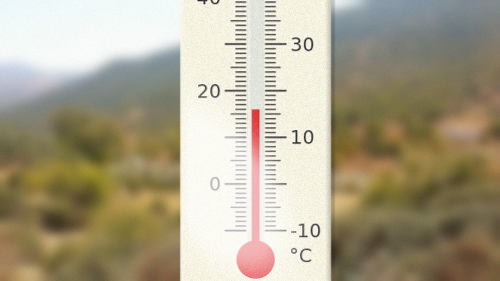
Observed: 16 °C
